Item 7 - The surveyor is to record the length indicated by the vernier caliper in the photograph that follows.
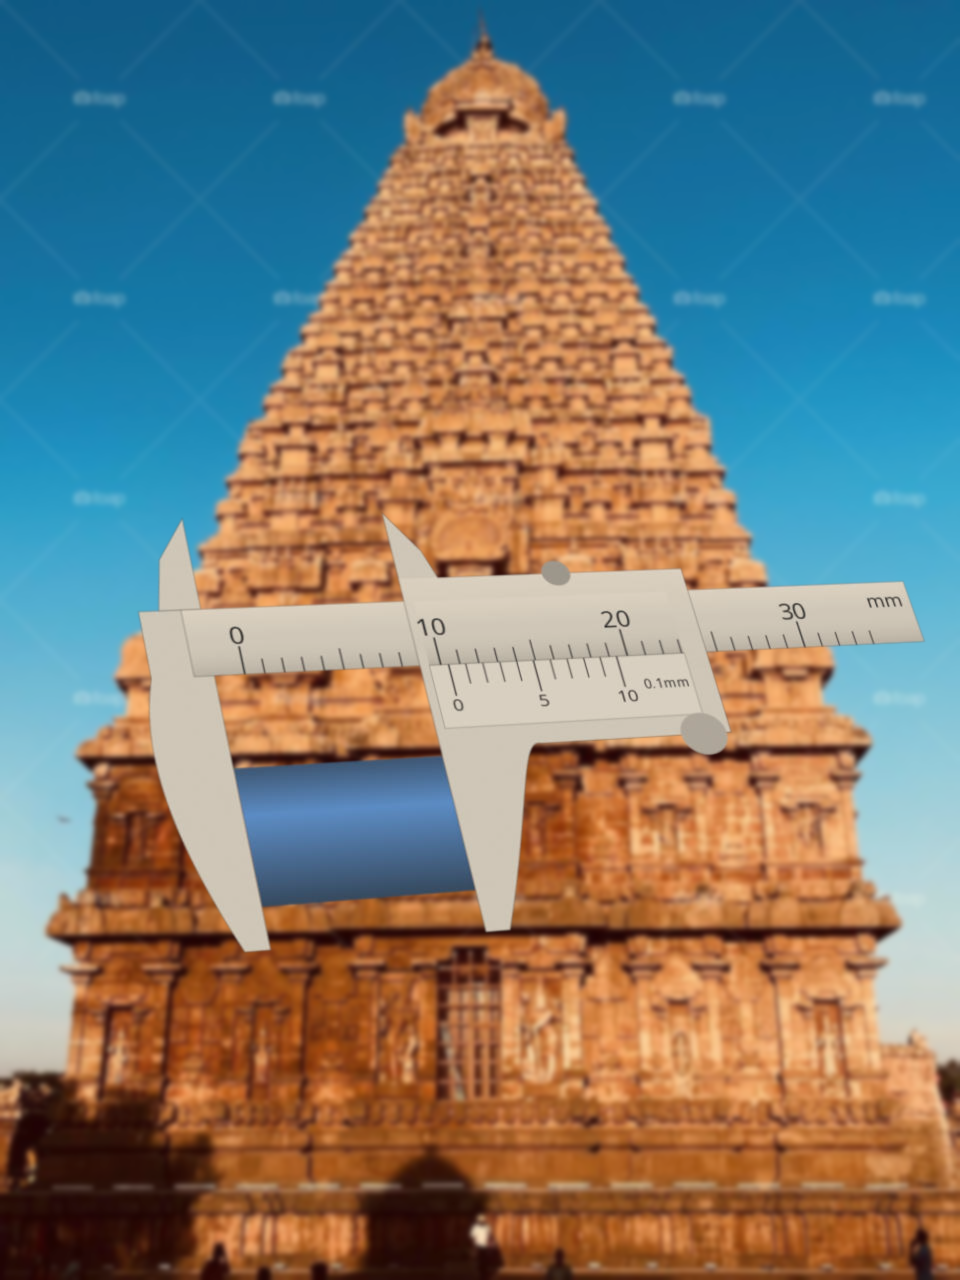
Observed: 10.4 mm
